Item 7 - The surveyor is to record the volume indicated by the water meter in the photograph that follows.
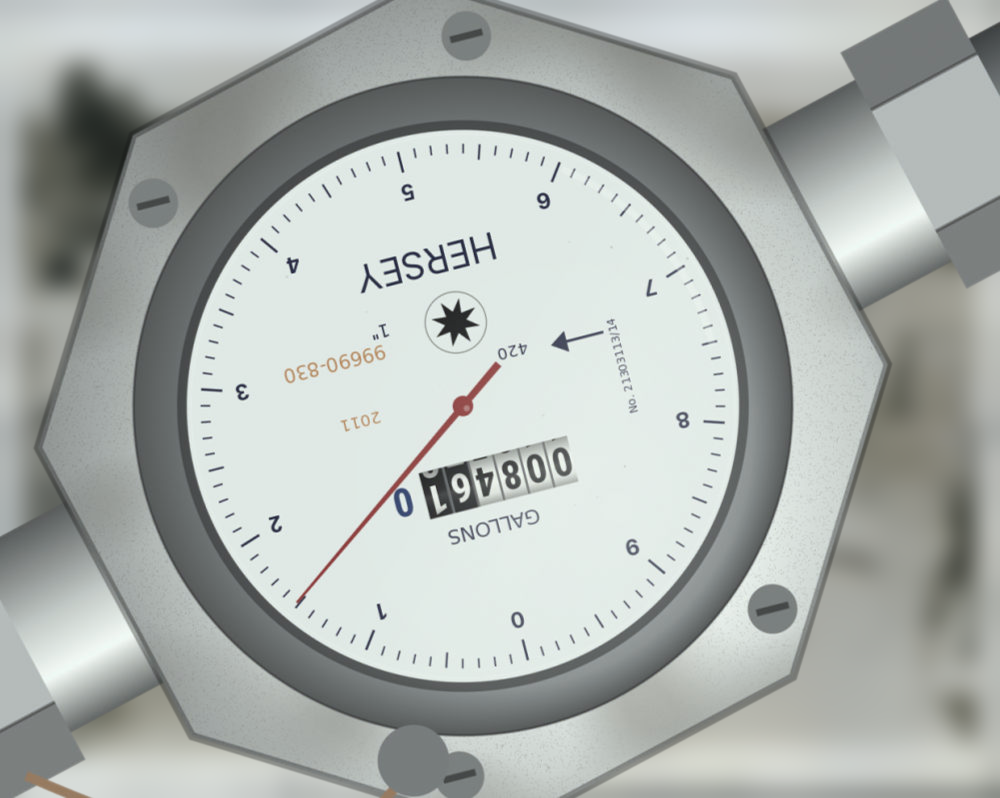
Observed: 84611.5 gal
